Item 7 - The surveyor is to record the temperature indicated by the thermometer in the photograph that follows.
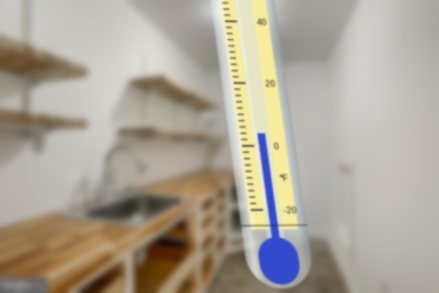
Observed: 4 °F
